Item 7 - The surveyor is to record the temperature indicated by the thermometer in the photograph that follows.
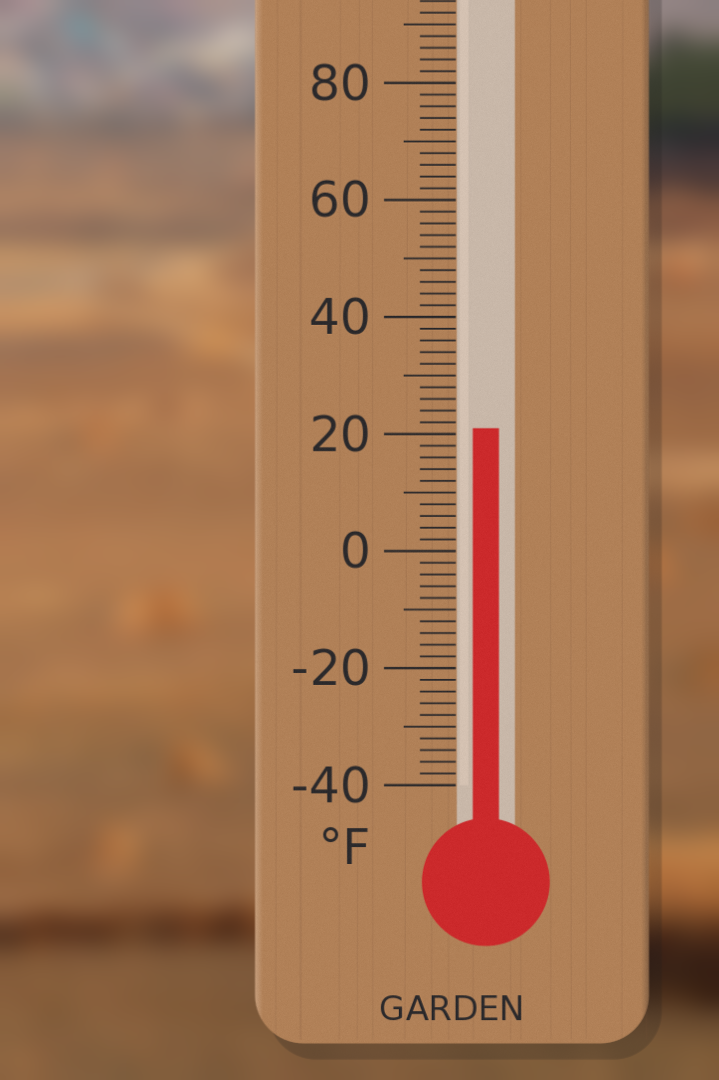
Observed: 21 °F
